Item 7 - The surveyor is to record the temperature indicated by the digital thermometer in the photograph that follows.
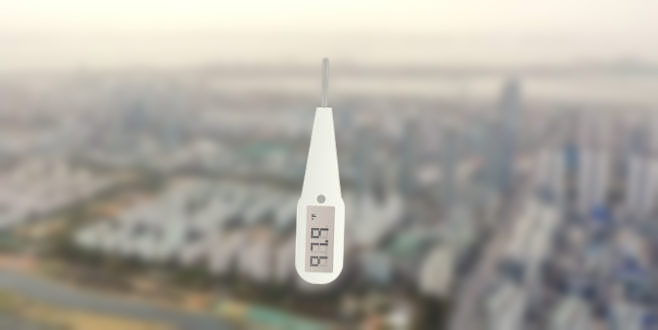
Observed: 97.9 °F
